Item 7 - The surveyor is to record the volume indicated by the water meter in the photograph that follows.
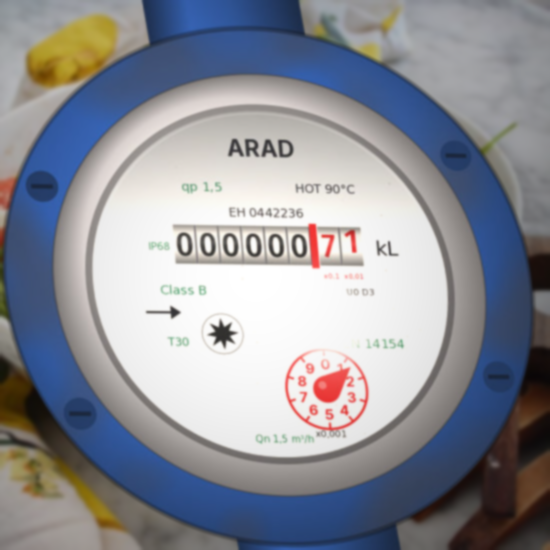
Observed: 0.711 kL
